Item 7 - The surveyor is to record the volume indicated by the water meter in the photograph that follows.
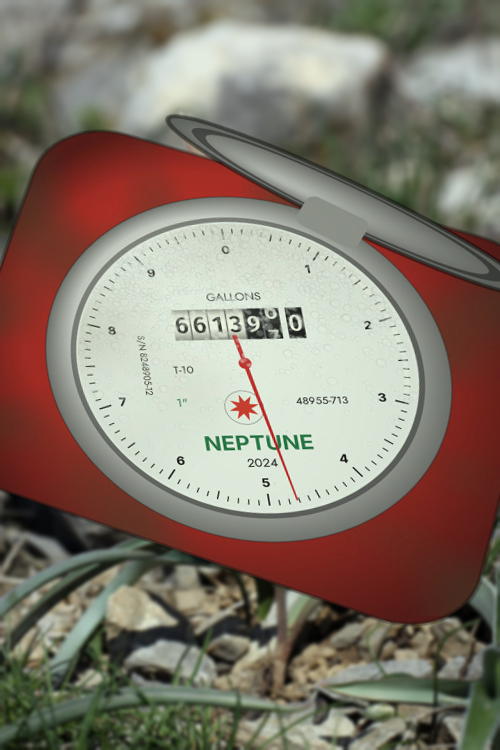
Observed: 6613964.7 gal
